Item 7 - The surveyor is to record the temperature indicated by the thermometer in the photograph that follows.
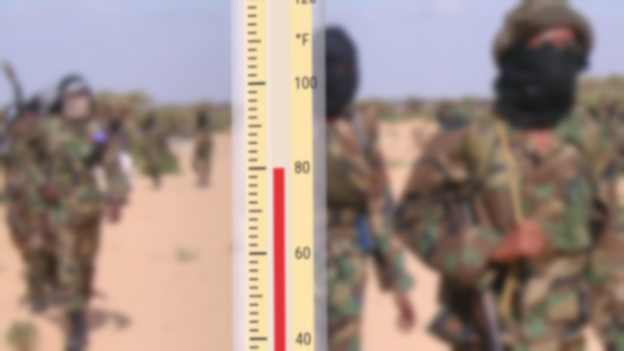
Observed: 80 °F
